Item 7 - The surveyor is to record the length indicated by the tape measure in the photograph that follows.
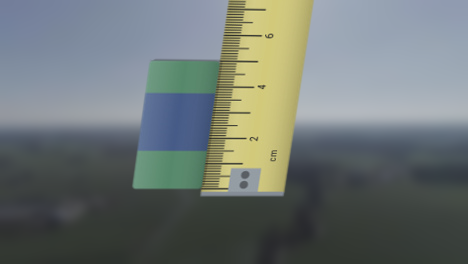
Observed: 5 cm
